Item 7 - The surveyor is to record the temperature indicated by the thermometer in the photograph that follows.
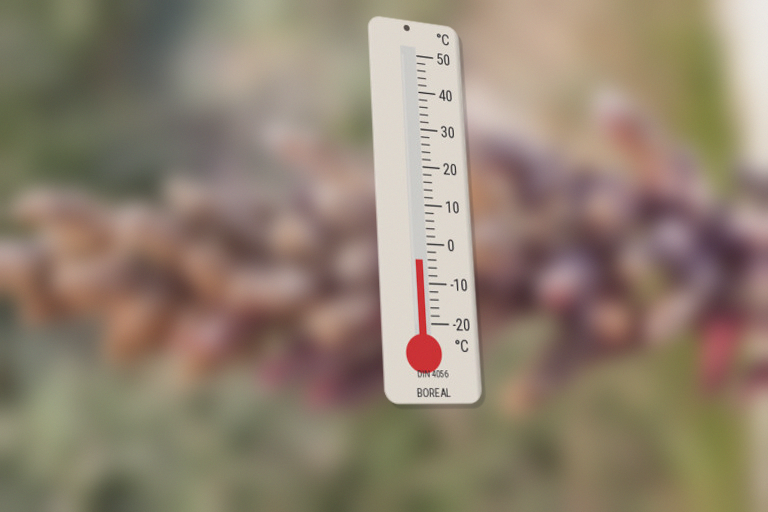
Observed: -4 °C
